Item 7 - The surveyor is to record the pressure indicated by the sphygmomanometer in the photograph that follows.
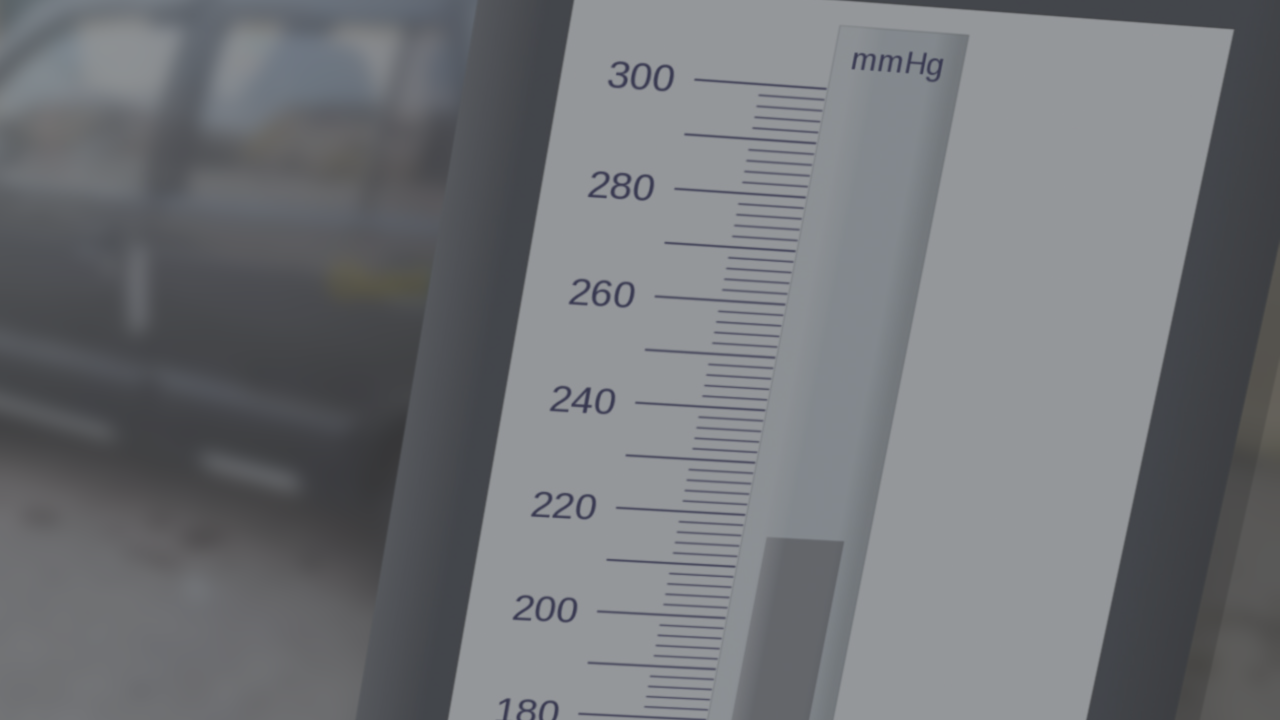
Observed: 216 mmHg
